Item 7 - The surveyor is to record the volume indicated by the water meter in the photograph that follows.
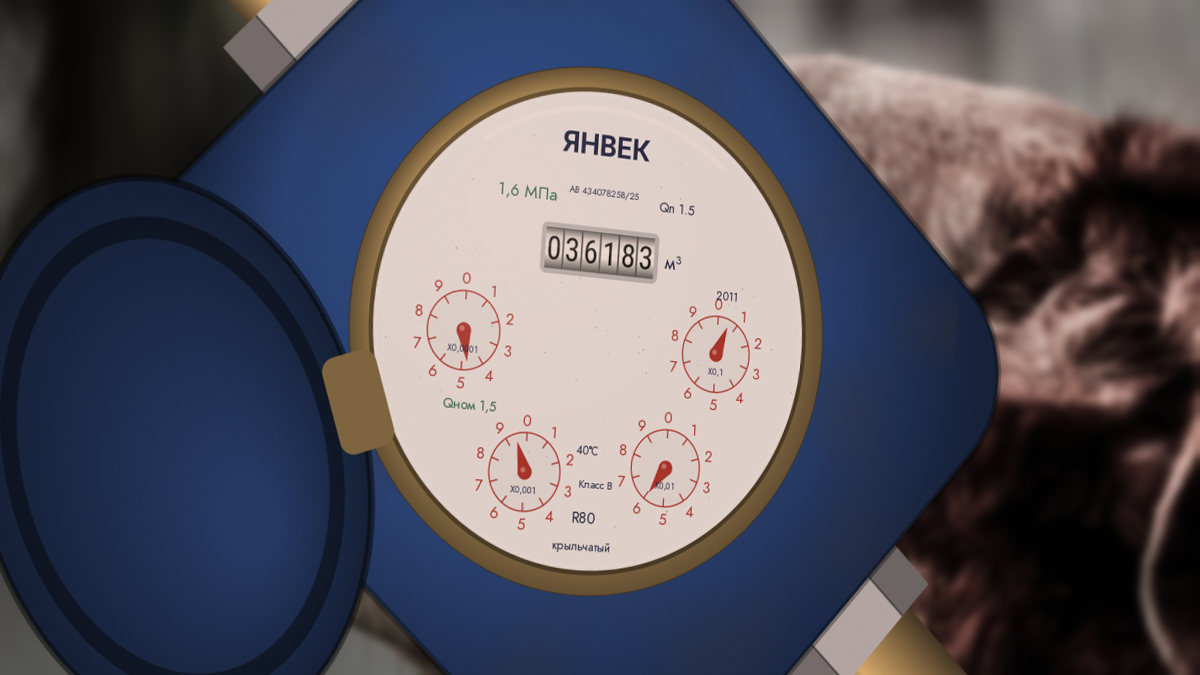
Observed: 36183.0594 m³
